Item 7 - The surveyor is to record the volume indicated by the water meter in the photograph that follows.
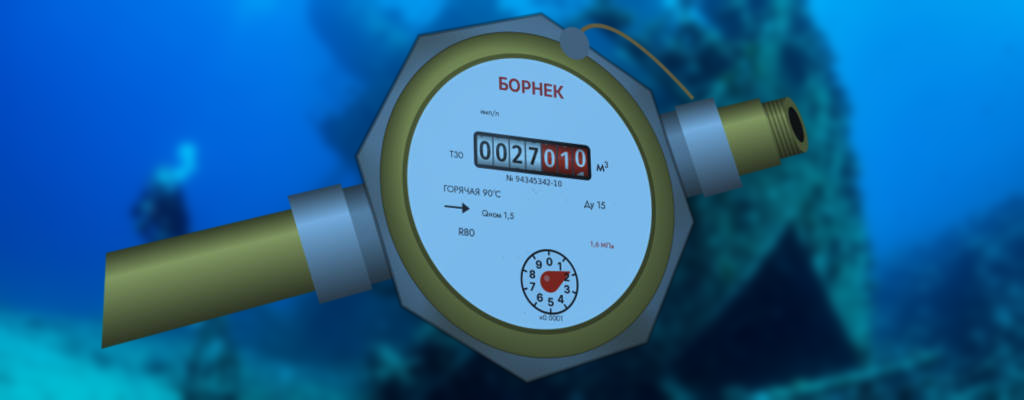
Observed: 27.0101 m³
